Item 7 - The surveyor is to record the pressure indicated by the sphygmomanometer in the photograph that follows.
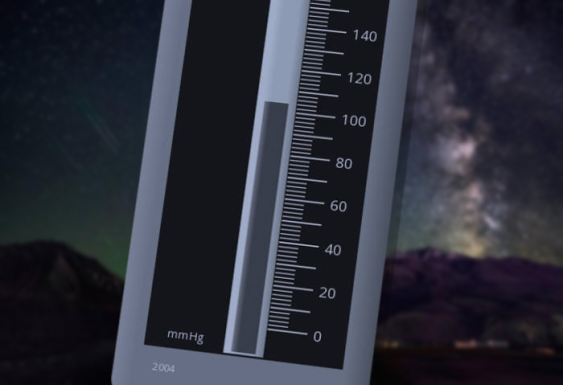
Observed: 104 mmHg
